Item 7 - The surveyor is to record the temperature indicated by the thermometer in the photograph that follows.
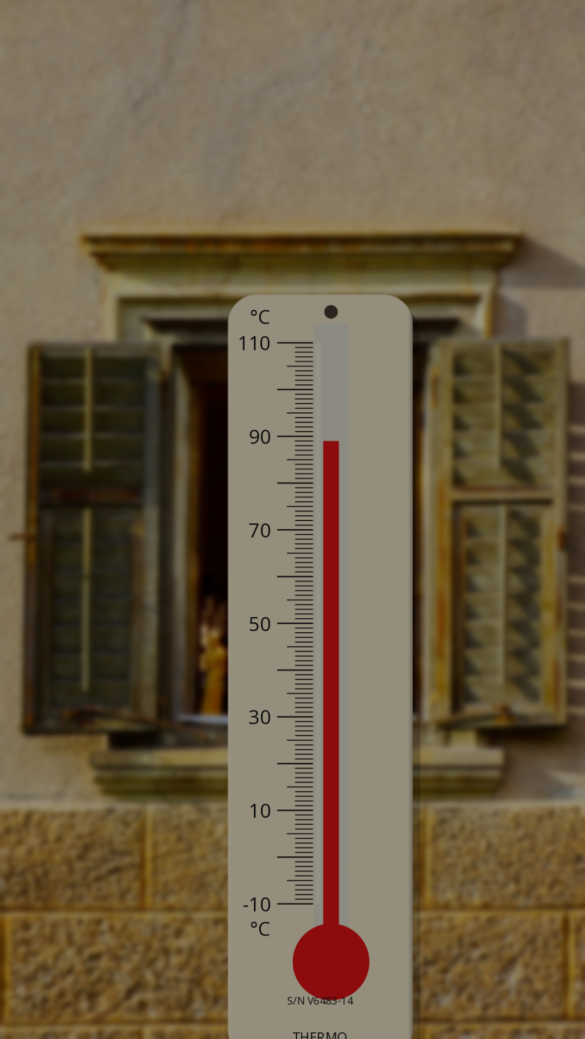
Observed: 89 °C
